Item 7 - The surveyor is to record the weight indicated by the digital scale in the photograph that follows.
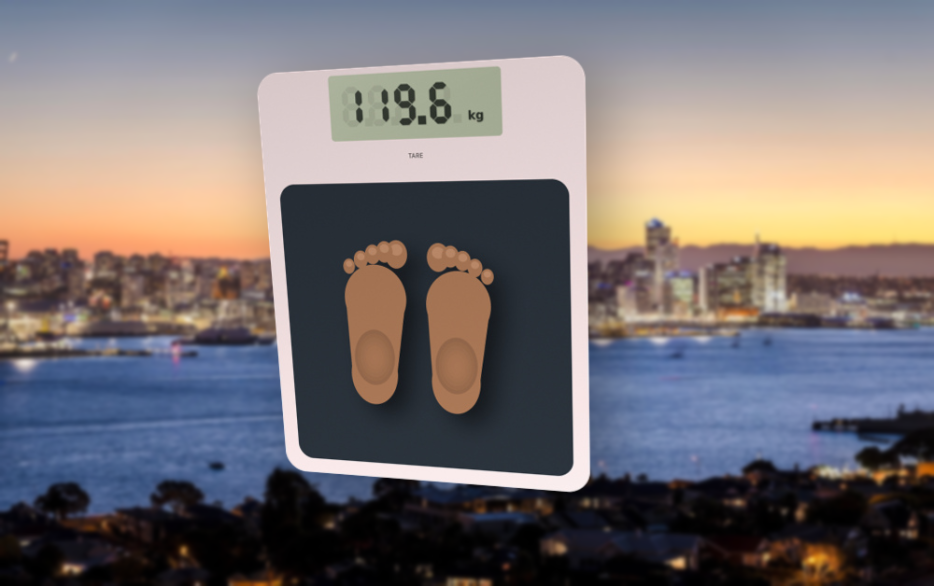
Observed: 119.6 kg
